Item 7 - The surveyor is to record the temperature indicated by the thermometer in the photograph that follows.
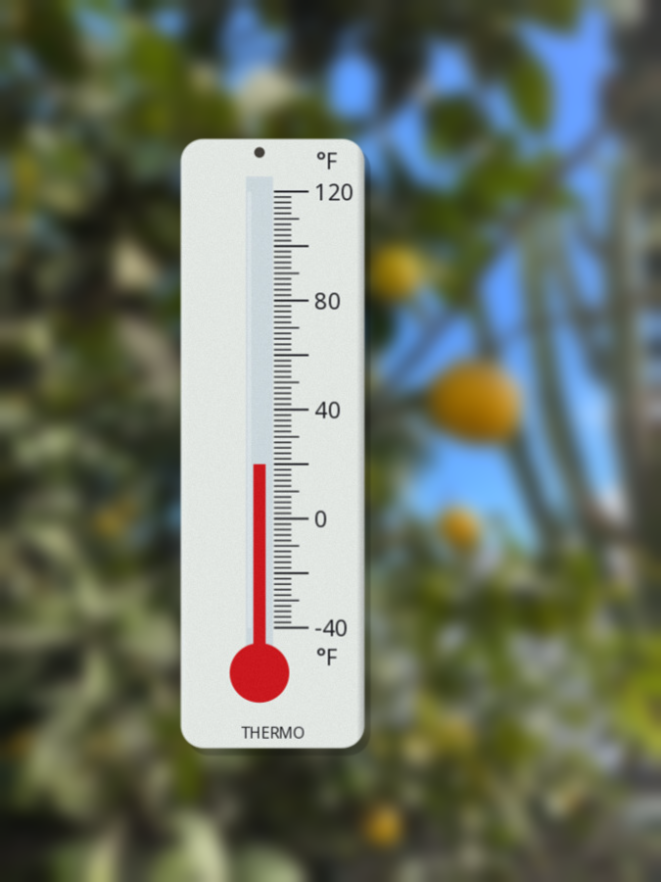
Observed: 20 °F
